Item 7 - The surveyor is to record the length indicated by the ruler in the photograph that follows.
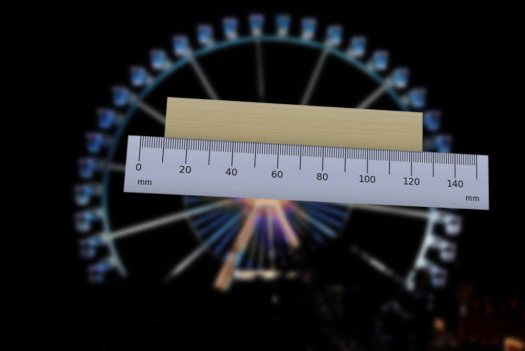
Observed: 115 mm
